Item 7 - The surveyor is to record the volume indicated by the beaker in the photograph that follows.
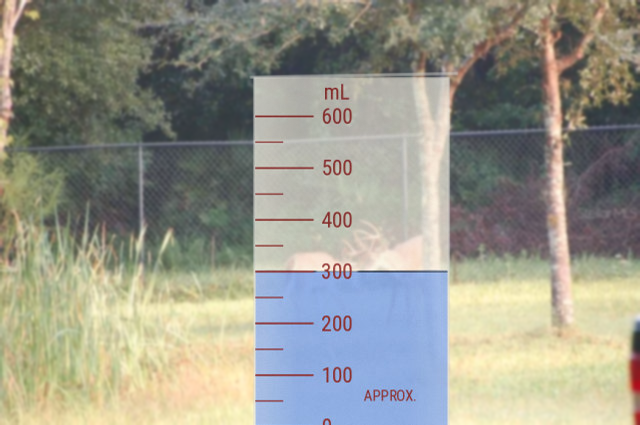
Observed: 300 mL
